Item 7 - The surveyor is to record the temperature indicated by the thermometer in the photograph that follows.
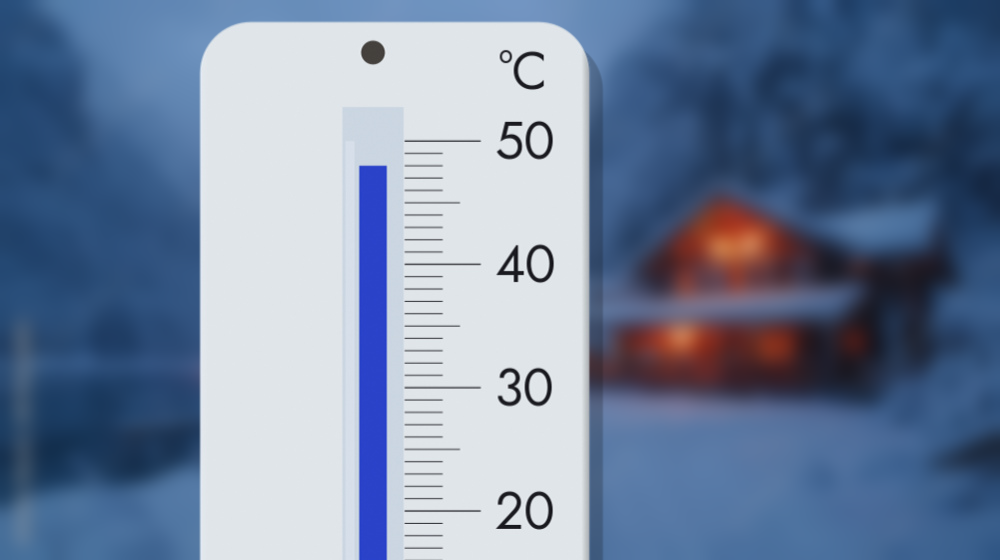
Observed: 48 °C
